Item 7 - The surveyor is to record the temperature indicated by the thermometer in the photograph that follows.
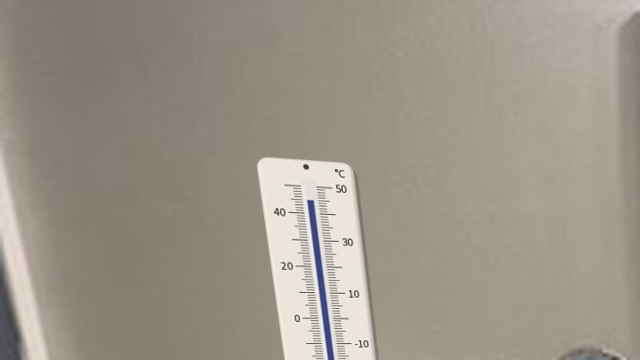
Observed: 45 °C
